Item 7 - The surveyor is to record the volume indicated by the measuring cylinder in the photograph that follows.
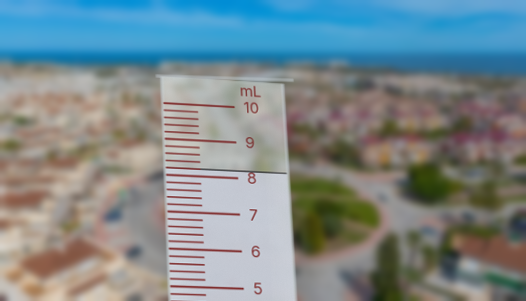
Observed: 8.2 mL
